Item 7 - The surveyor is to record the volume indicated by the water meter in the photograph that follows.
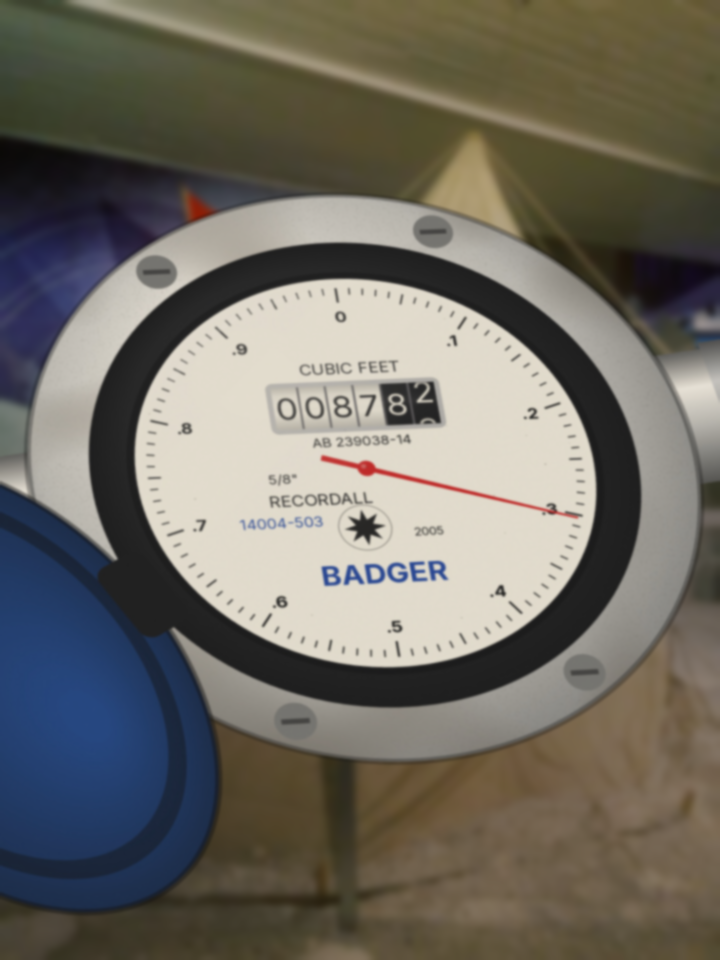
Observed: 8782.30 ft³
